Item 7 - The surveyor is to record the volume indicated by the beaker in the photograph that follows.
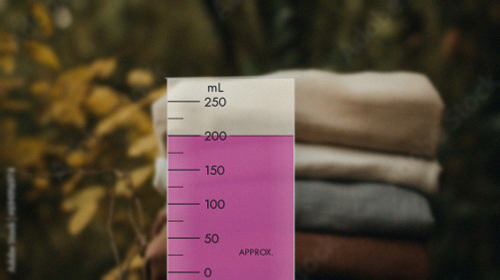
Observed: 200 mL
